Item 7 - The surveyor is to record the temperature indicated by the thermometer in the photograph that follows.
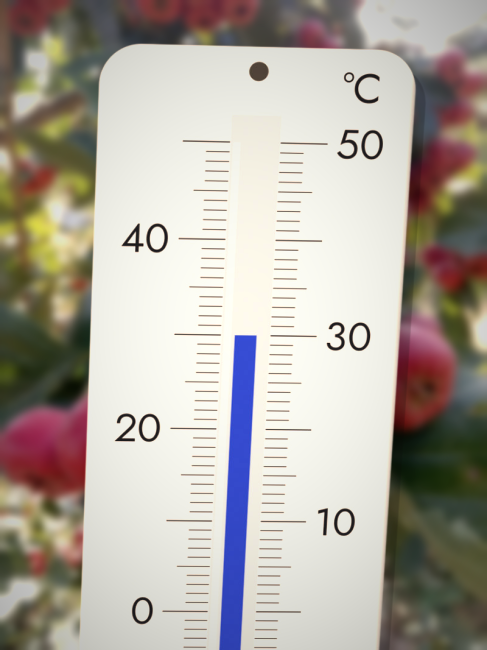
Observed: 30 °C
